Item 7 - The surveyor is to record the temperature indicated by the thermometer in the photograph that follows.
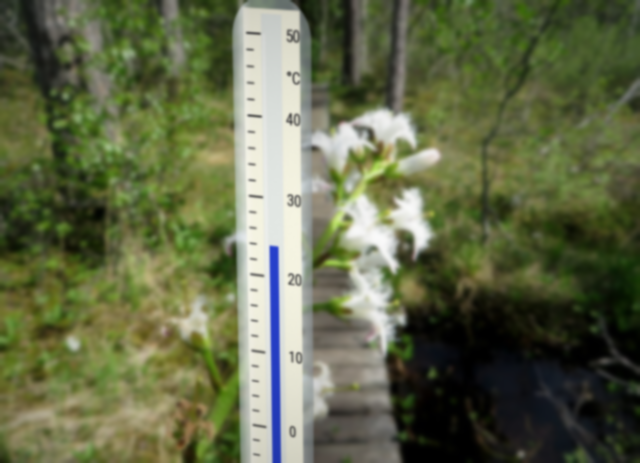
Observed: 24 °C
